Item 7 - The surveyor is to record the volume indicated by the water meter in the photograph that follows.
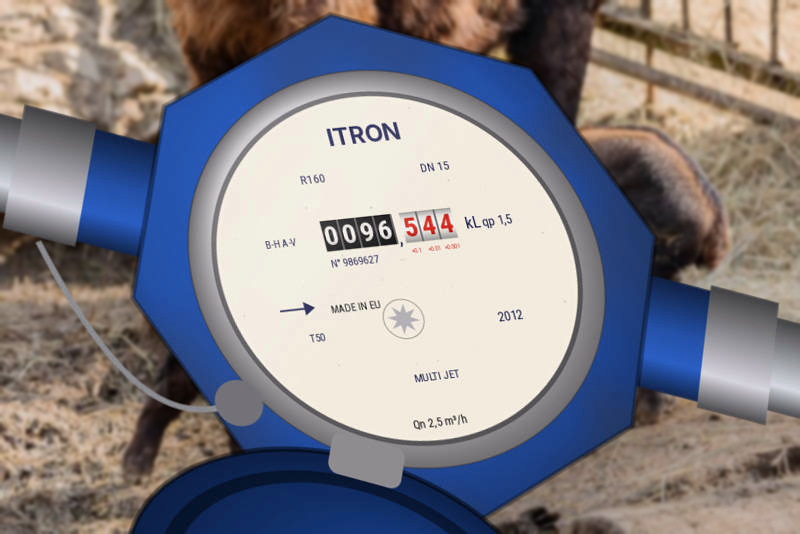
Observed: 96.544 kL
